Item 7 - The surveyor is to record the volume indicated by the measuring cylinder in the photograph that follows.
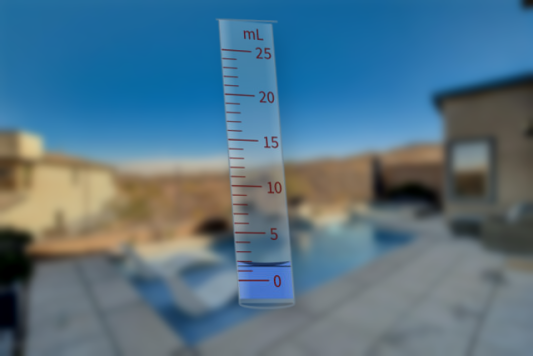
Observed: 1.5 mL
